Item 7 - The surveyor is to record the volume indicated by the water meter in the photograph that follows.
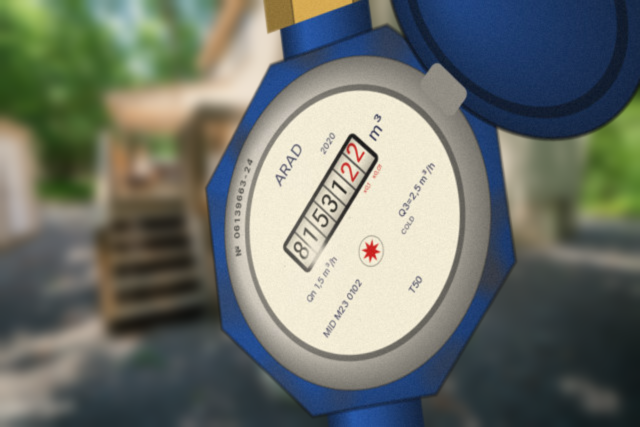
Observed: 81531.22 m³
